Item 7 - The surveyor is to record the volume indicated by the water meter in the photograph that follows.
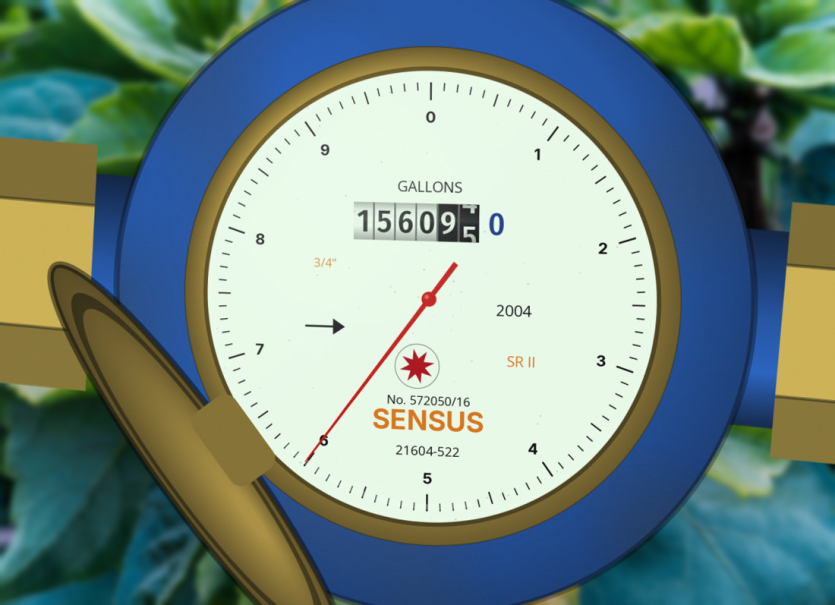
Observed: 1560946.0 gal
